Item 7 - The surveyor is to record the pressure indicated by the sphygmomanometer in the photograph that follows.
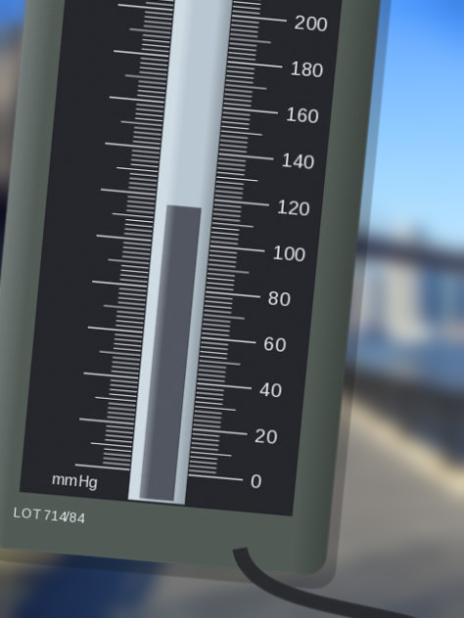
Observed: 116 mmHg
